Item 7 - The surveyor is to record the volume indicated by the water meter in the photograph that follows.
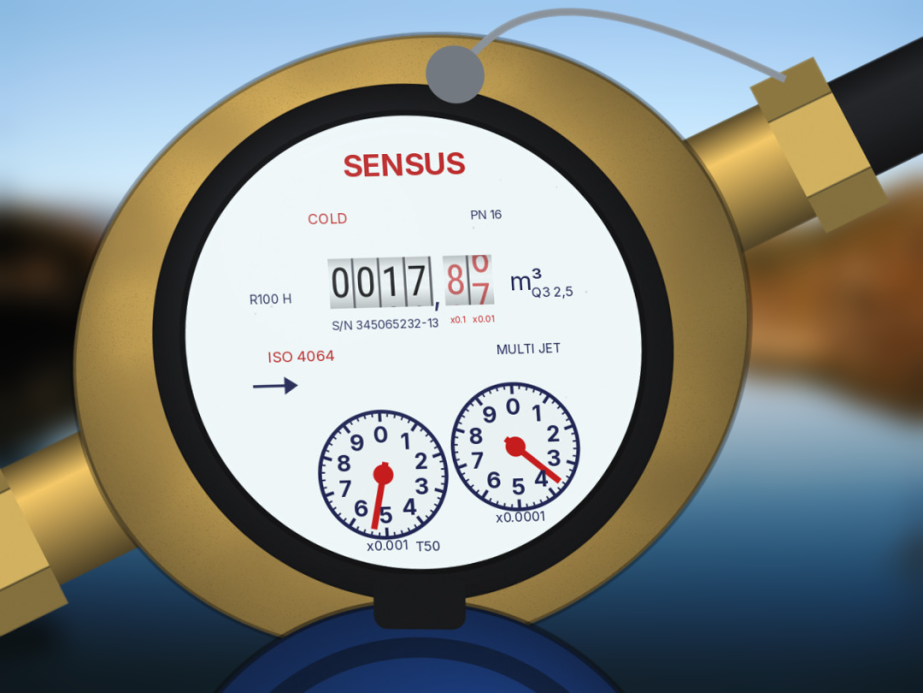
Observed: 17.8653 m³
